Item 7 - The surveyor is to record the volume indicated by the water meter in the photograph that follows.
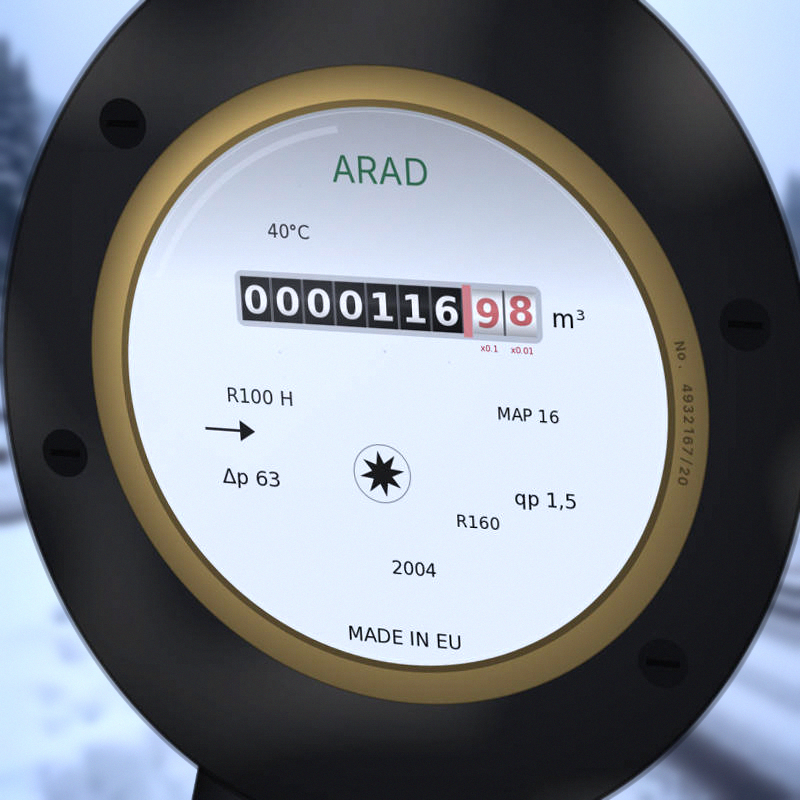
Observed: 116.98 m³
